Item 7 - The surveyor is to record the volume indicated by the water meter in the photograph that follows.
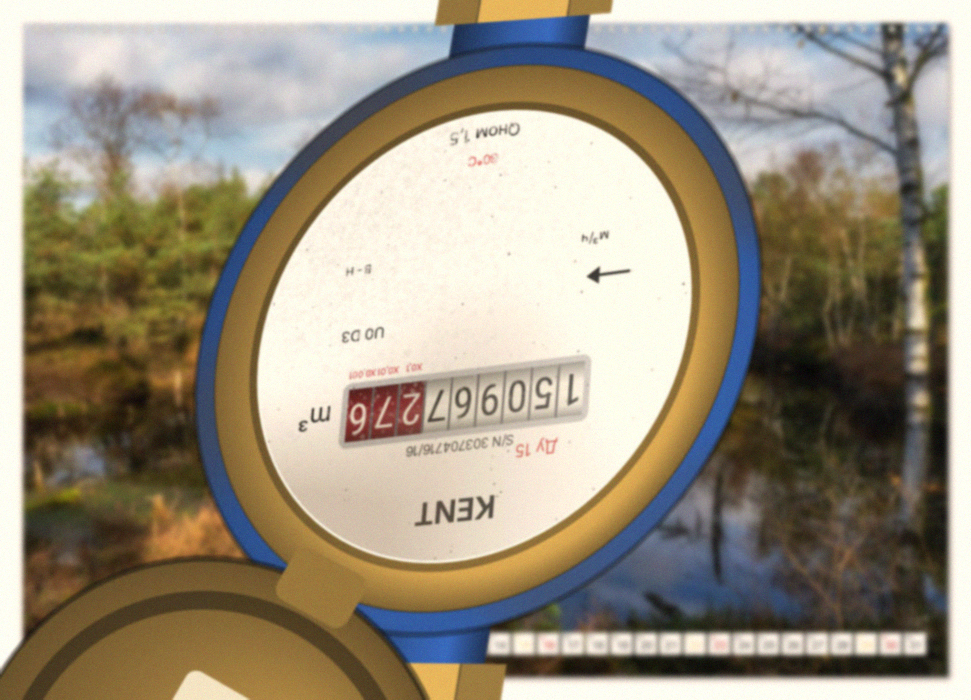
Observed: 150967.276 m³
